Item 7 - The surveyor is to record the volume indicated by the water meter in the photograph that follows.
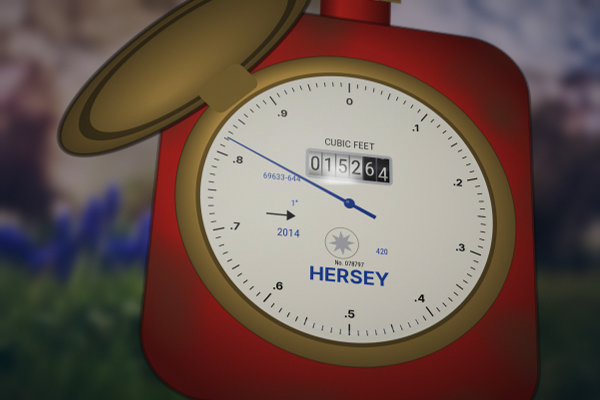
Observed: 15263.82 ft³
